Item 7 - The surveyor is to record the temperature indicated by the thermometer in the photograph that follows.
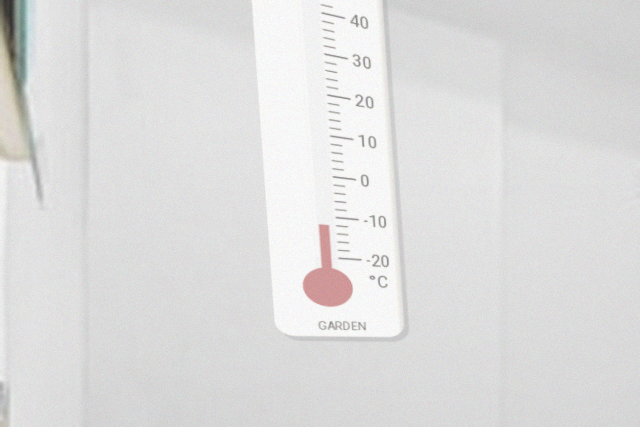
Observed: -12 °C
